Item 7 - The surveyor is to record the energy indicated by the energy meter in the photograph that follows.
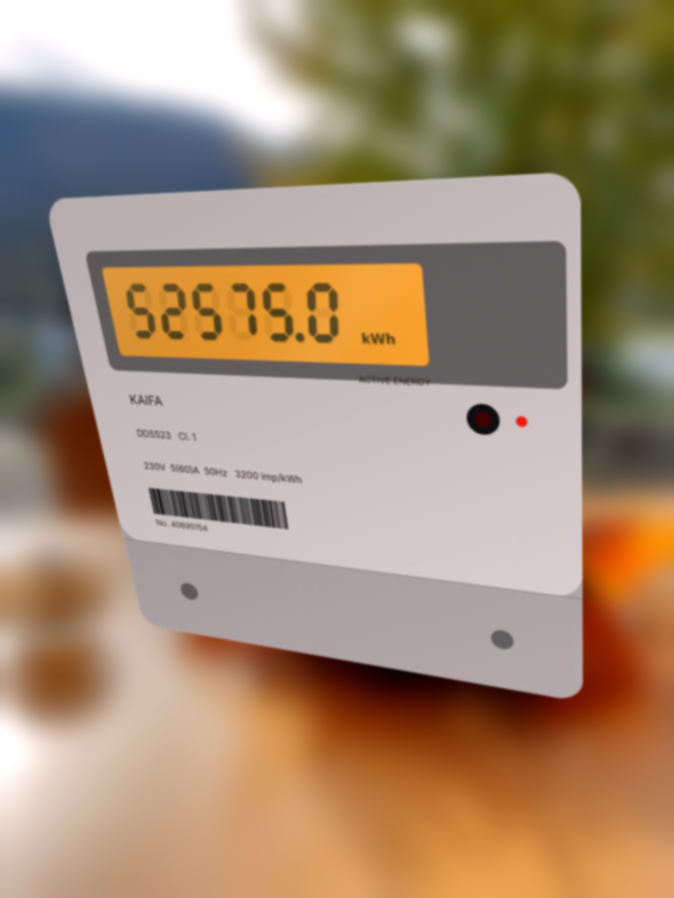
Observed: 52575.0 kWh
